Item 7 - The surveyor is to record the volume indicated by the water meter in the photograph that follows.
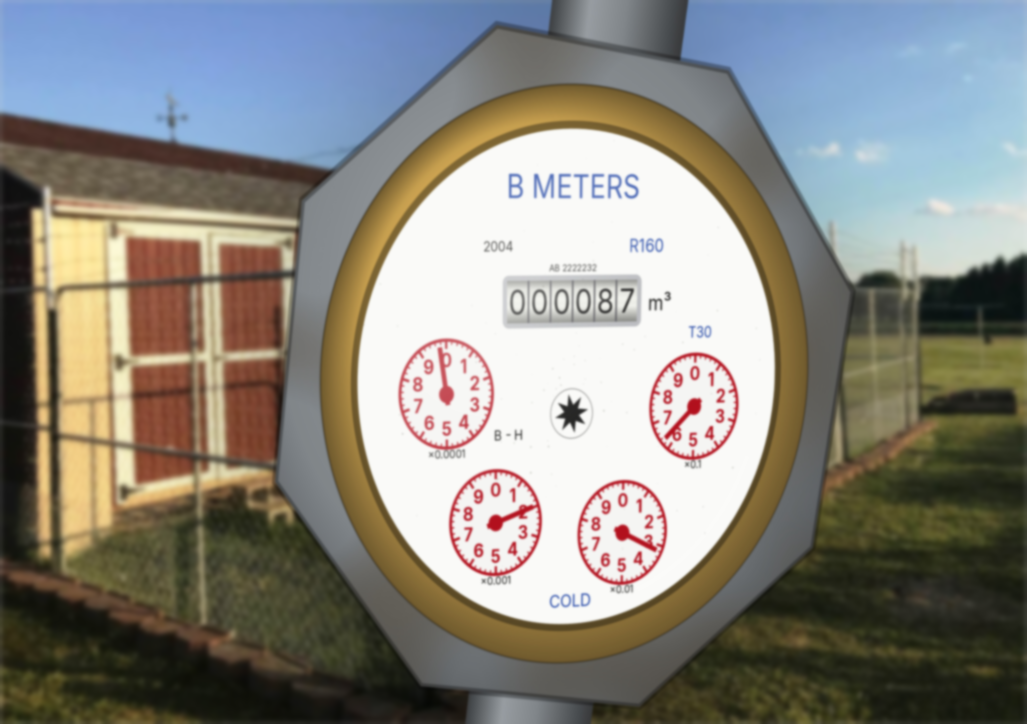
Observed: 87.6319 m³
